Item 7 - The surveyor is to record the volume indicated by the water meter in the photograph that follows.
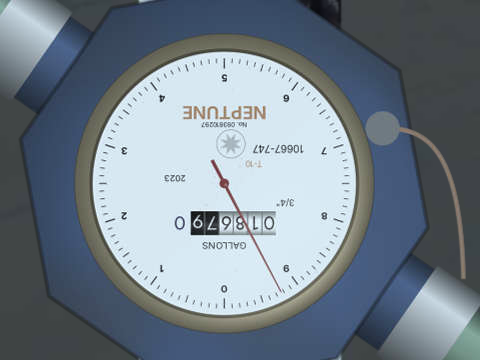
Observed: 186789.2 gal
